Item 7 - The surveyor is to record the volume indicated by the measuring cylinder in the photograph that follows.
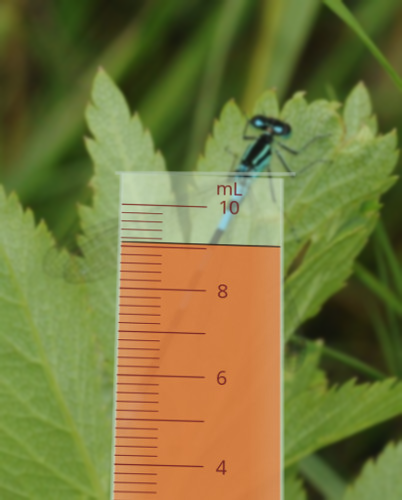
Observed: 9.1 mL
